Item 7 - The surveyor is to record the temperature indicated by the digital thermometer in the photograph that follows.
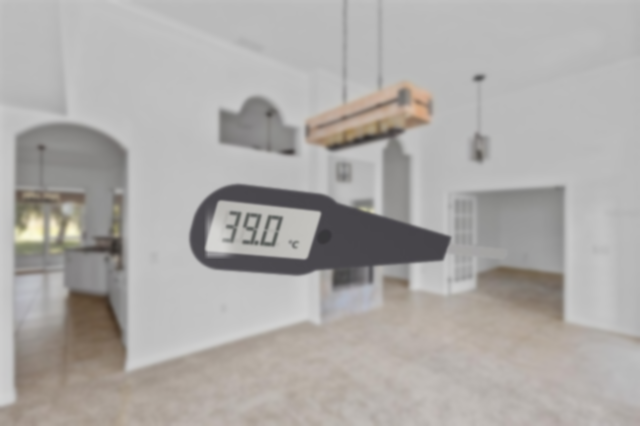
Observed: 39.0 °C
